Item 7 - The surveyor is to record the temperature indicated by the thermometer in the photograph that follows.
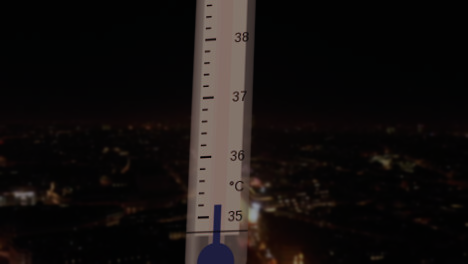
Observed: 35.2 °C
